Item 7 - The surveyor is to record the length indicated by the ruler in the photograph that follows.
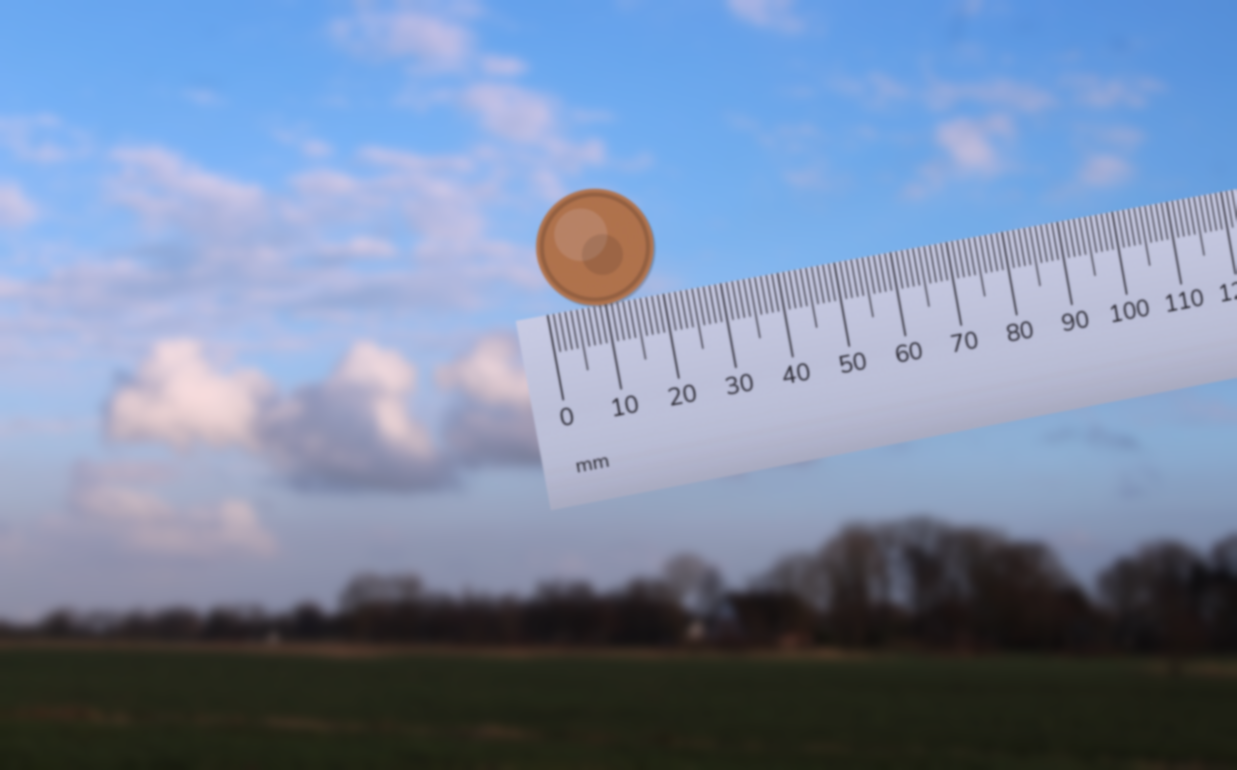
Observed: 20 mm
